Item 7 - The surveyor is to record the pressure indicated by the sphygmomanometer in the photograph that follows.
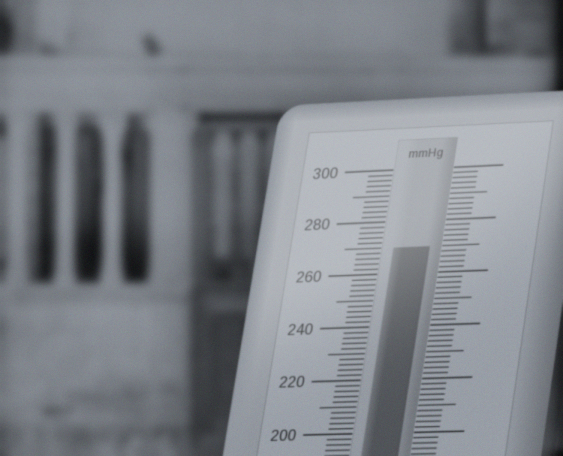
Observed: 270 mmHg
